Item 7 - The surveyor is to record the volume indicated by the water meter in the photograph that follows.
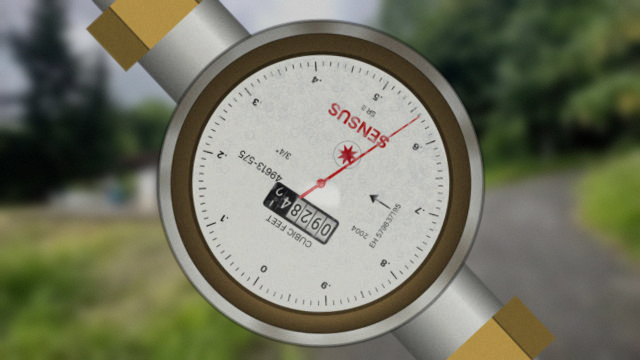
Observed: 92841.56 ft³
